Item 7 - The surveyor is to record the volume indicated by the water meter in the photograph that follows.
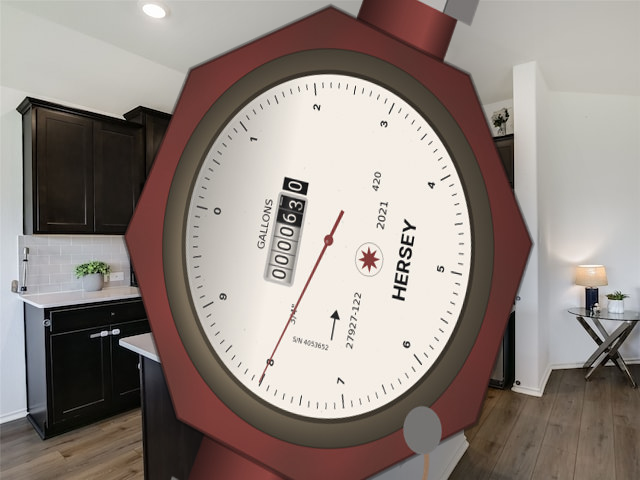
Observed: 628.0 gal
